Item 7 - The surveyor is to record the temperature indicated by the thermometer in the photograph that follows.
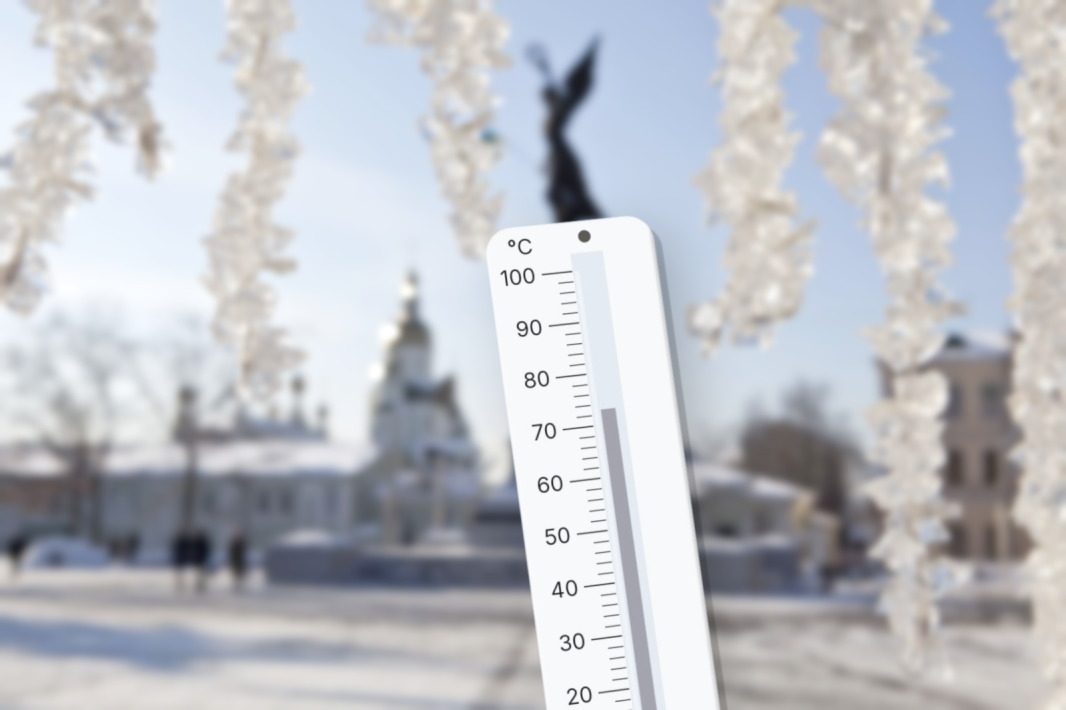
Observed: 73 °C
